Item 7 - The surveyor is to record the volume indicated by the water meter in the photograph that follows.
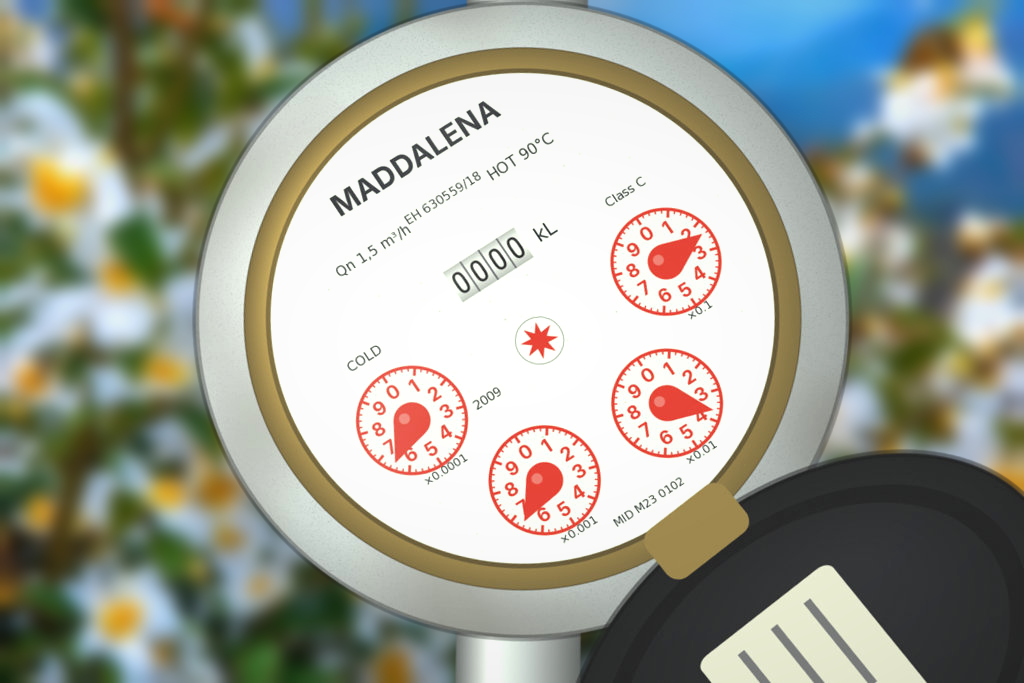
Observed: 0.2366 kL
